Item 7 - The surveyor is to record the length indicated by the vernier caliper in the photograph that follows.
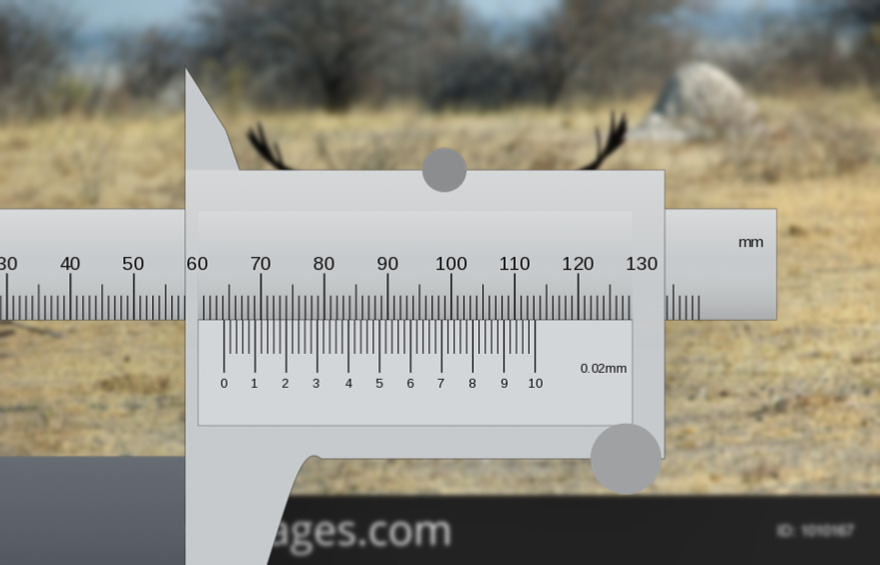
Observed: 64.2 mm
